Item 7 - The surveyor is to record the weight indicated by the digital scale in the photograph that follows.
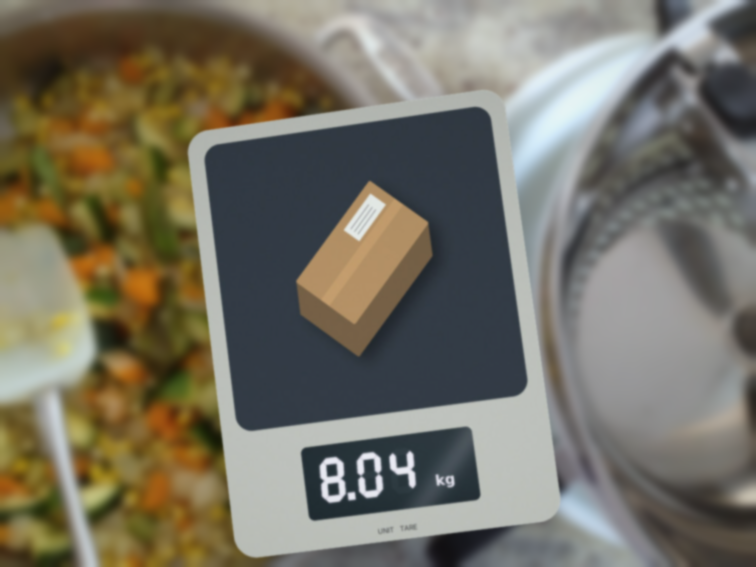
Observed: 8.04 kg
